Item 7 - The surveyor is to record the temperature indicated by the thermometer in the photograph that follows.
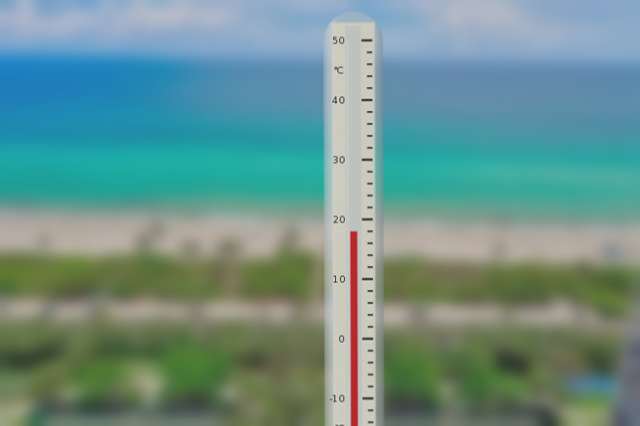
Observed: 18 °C
